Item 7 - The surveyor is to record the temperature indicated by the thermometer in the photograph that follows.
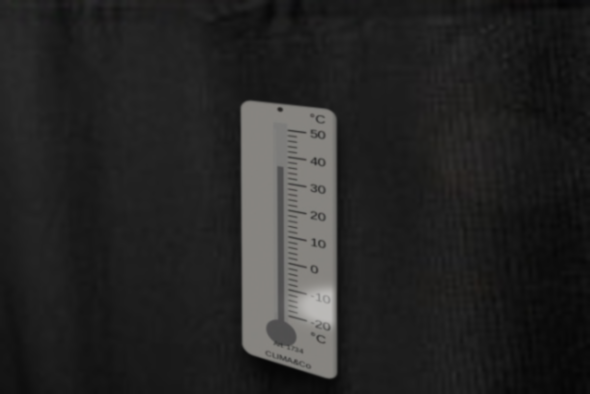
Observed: 36 °C
